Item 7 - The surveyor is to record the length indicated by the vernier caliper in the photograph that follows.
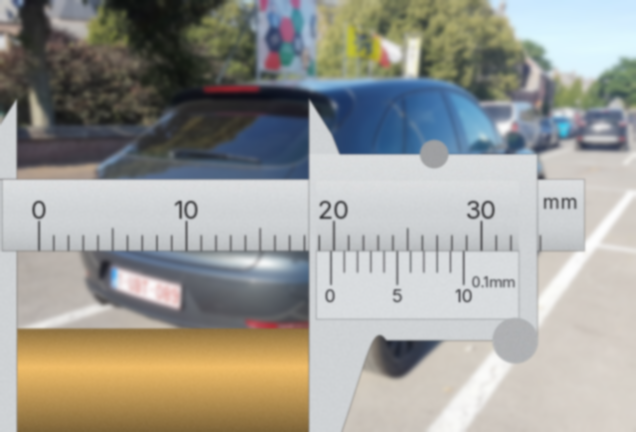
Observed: 19.8 mm
